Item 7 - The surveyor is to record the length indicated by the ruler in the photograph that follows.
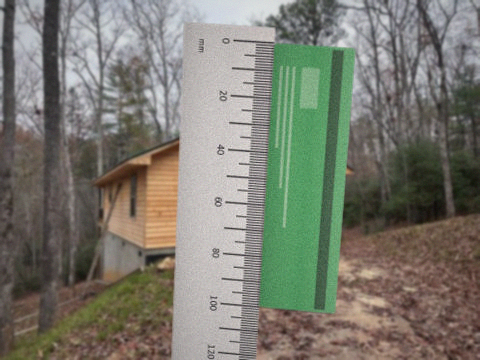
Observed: 100 mm
